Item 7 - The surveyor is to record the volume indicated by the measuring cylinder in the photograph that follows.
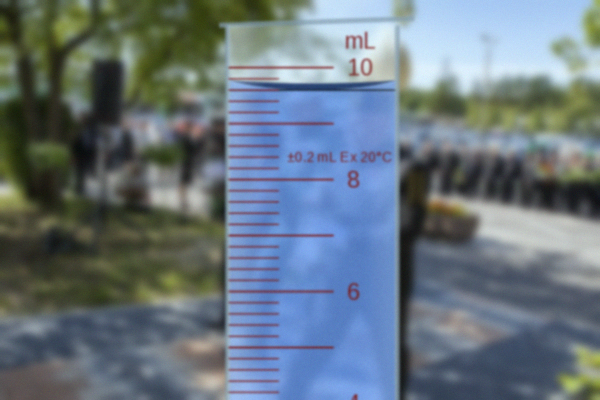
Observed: 9.6 mL
